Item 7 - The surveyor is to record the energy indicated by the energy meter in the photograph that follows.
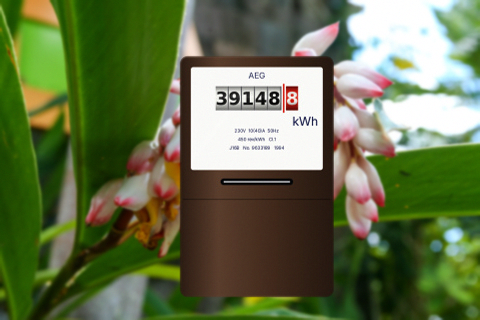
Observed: 39148.8 kWh
